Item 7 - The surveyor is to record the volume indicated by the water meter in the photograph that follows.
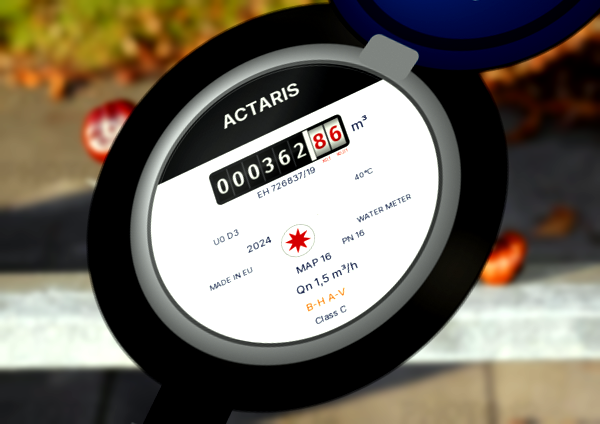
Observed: 362.86 m³
